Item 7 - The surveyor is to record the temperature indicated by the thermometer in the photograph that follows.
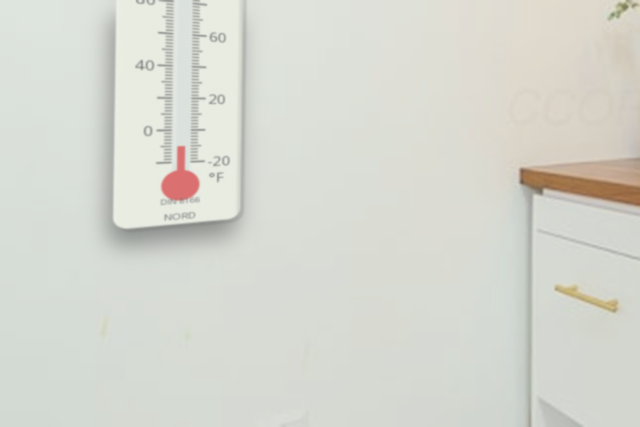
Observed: -10 °F
